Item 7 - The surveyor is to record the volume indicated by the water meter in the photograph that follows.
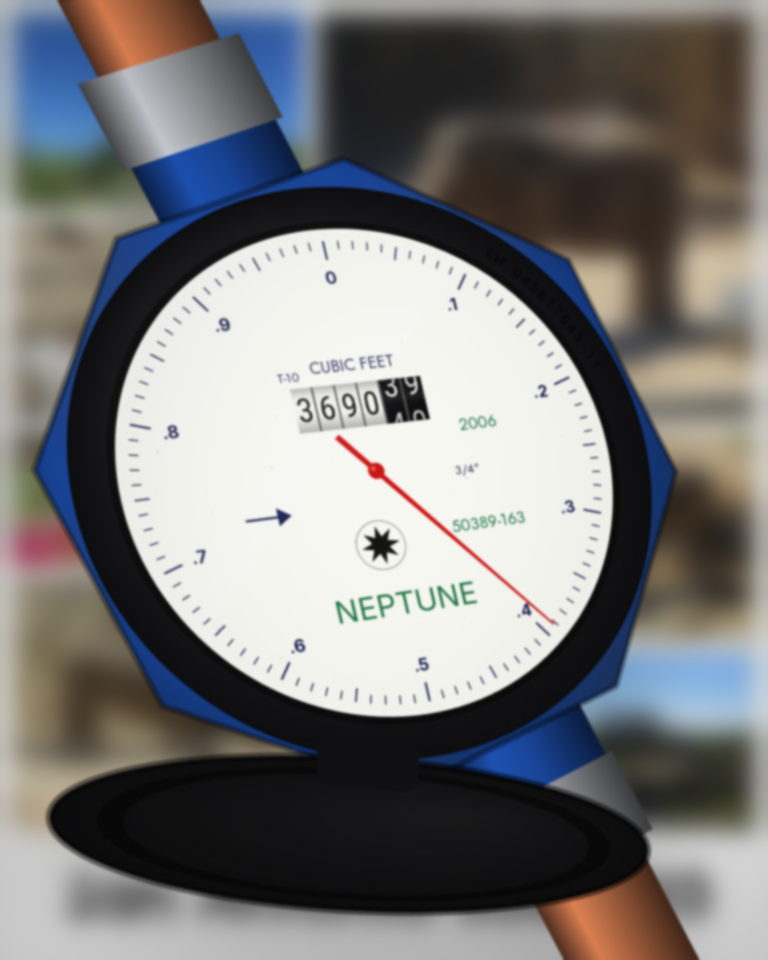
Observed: 369039.39 ft³
